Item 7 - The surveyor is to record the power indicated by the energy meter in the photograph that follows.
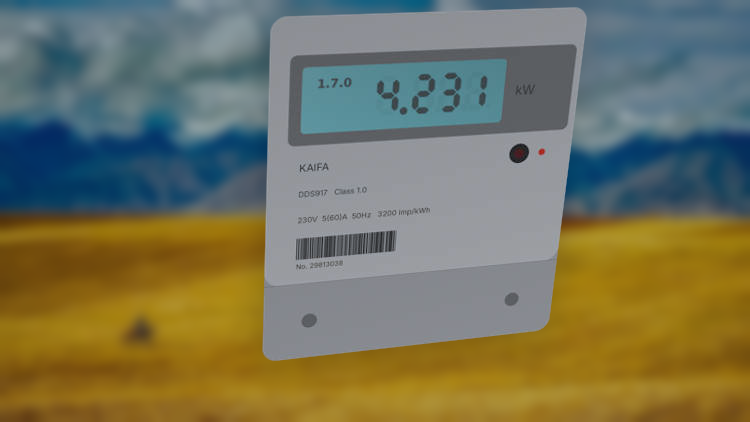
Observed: 4.231 kW
